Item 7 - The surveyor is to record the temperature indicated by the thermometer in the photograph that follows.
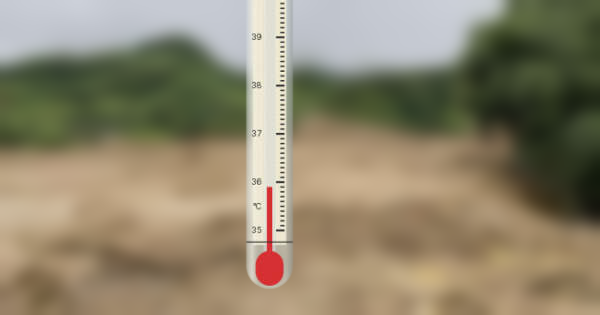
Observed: 35.9 °C
